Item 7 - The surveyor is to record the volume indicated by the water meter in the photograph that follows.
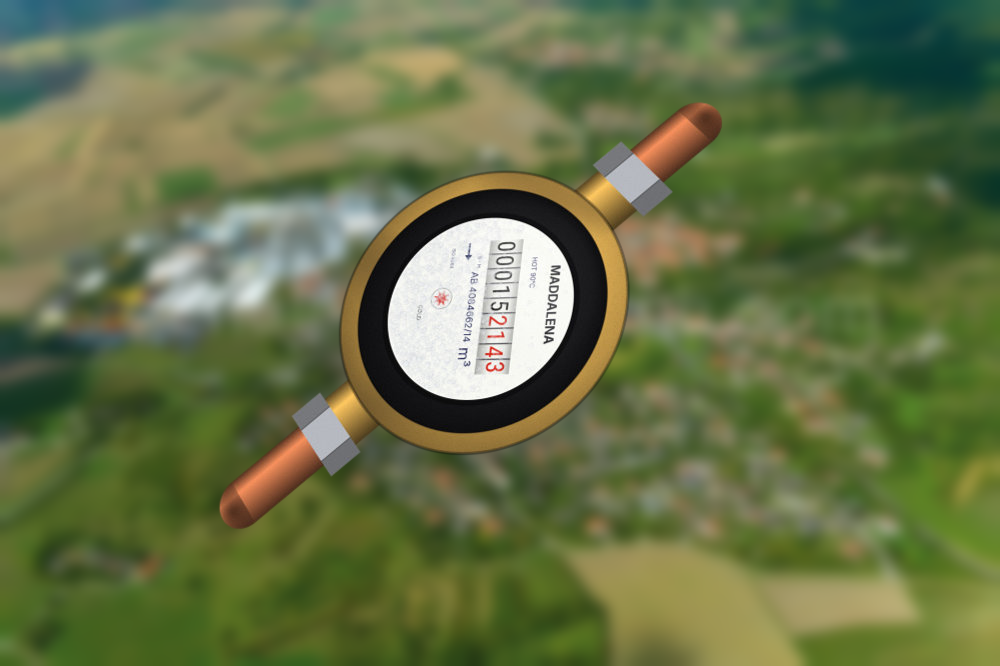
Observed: 15.2143 m³
